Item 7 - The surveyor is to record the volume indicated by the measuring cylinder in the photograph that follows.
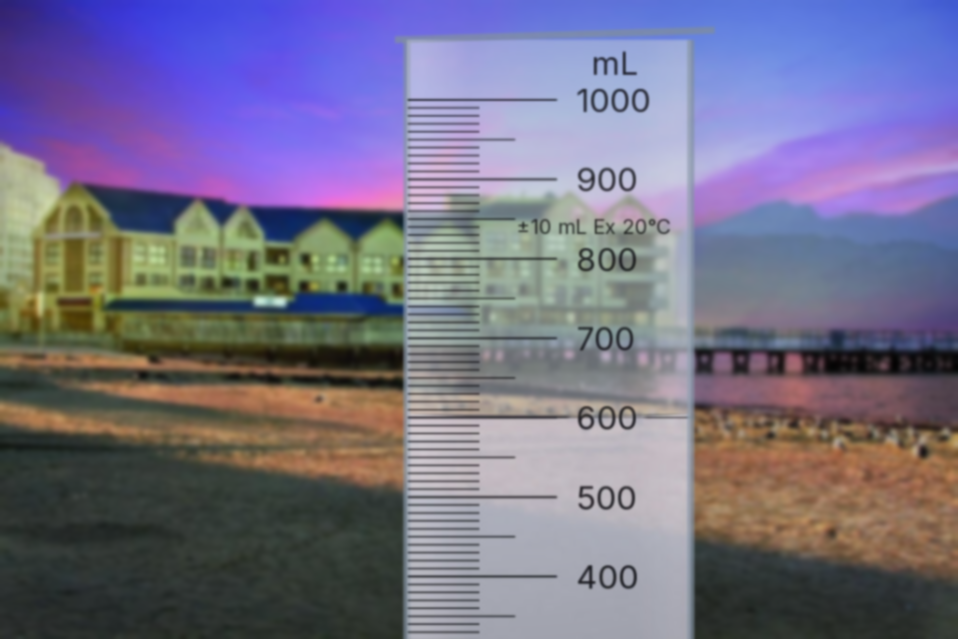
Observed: 600 mL
